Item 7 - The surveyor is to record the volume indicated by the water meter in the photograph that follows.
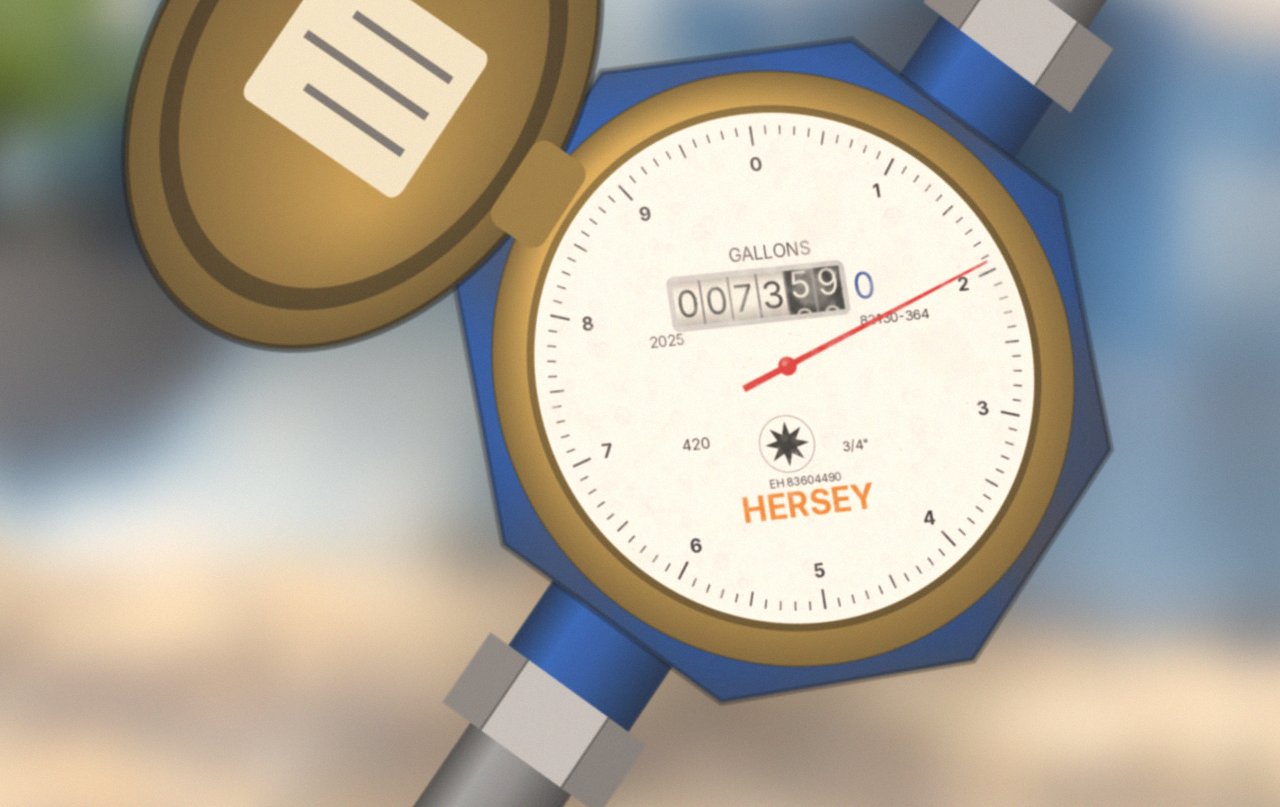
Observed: 73591.9 gal
